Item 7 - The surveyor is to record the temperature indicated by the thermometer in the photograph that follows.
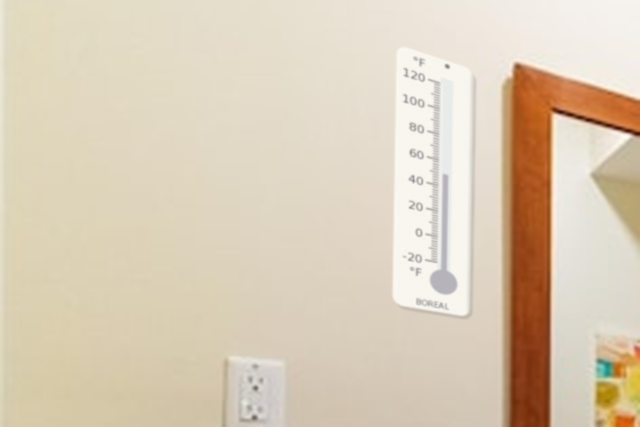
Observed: 50 °F
